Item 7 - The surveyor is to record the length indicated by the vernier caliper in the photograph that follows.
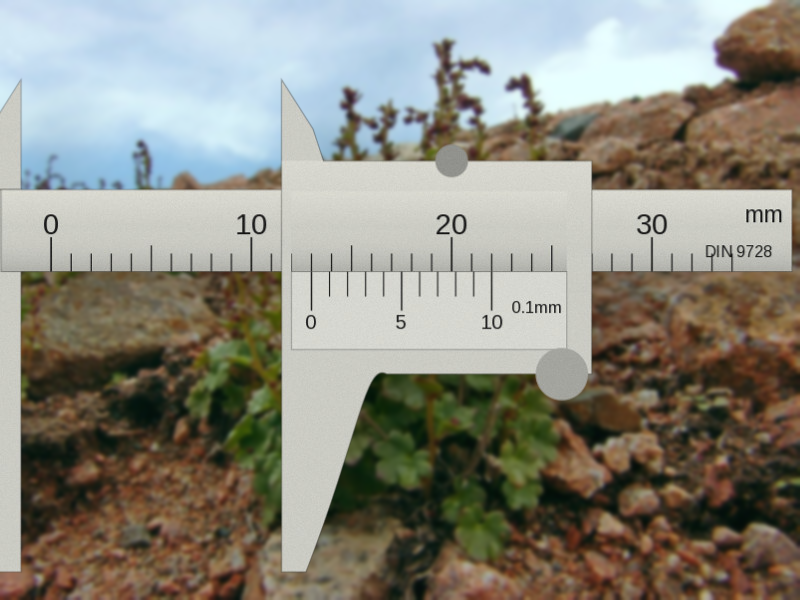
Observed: 13.0 mm
